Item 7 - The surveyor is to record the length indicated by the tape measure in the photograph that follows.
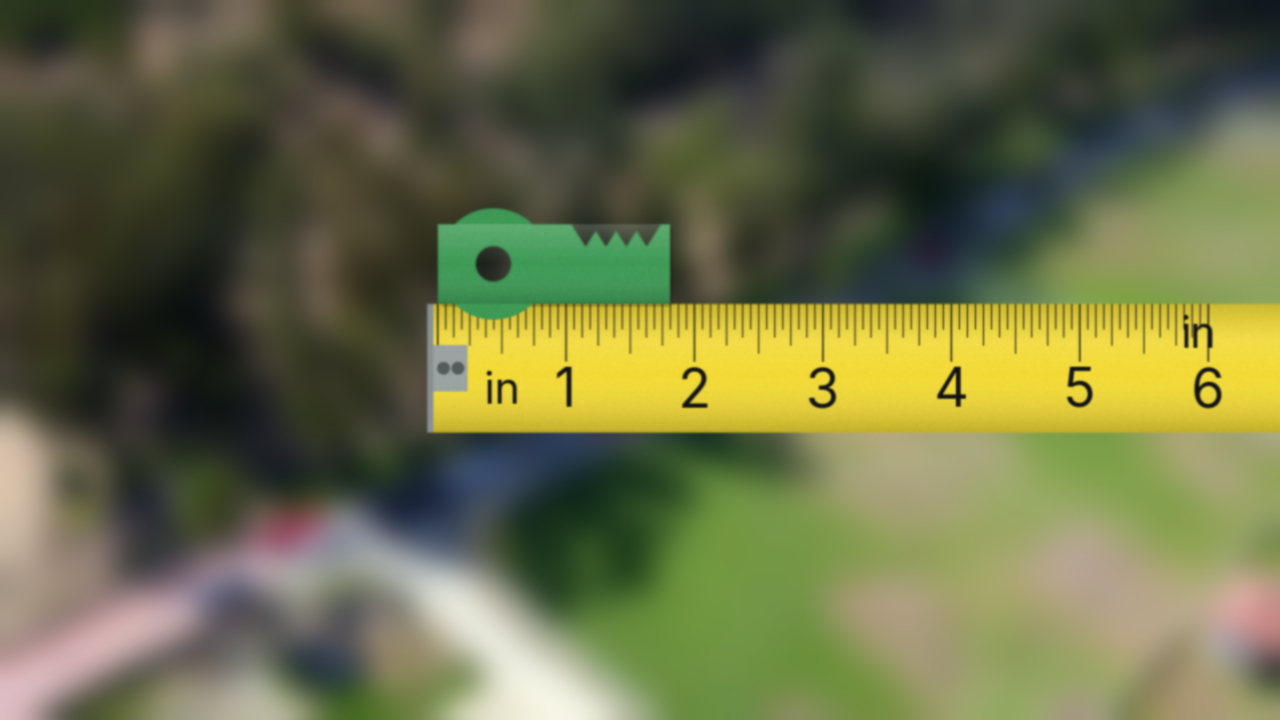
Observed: 1.8125 in
